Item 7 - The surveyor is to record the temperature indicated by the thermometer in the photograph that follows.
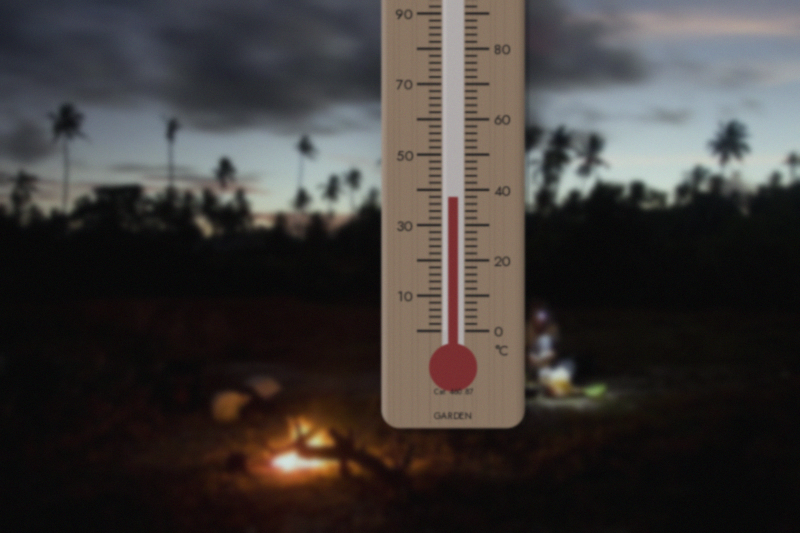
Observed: 38 °C
